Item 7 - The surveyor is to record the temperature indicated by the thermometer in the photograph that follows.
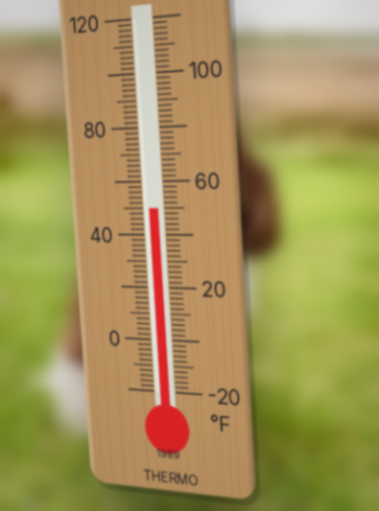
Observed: 50 °F
